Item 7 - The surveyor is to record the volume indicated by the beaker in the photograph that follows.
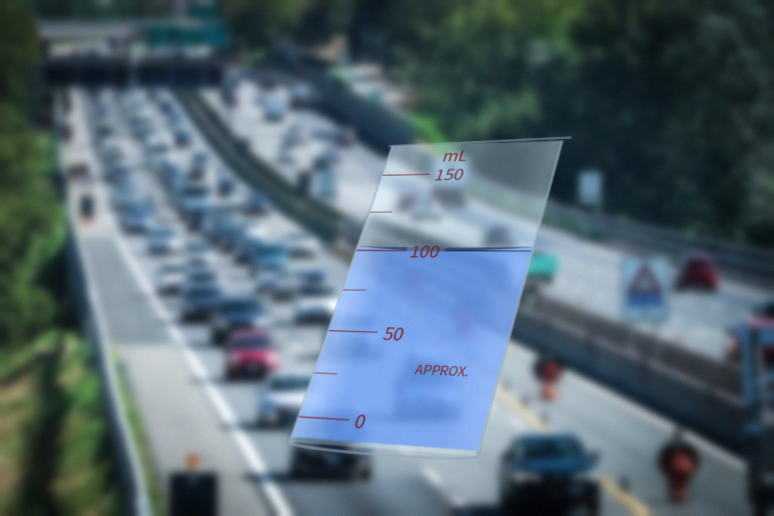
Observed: 100 mL
